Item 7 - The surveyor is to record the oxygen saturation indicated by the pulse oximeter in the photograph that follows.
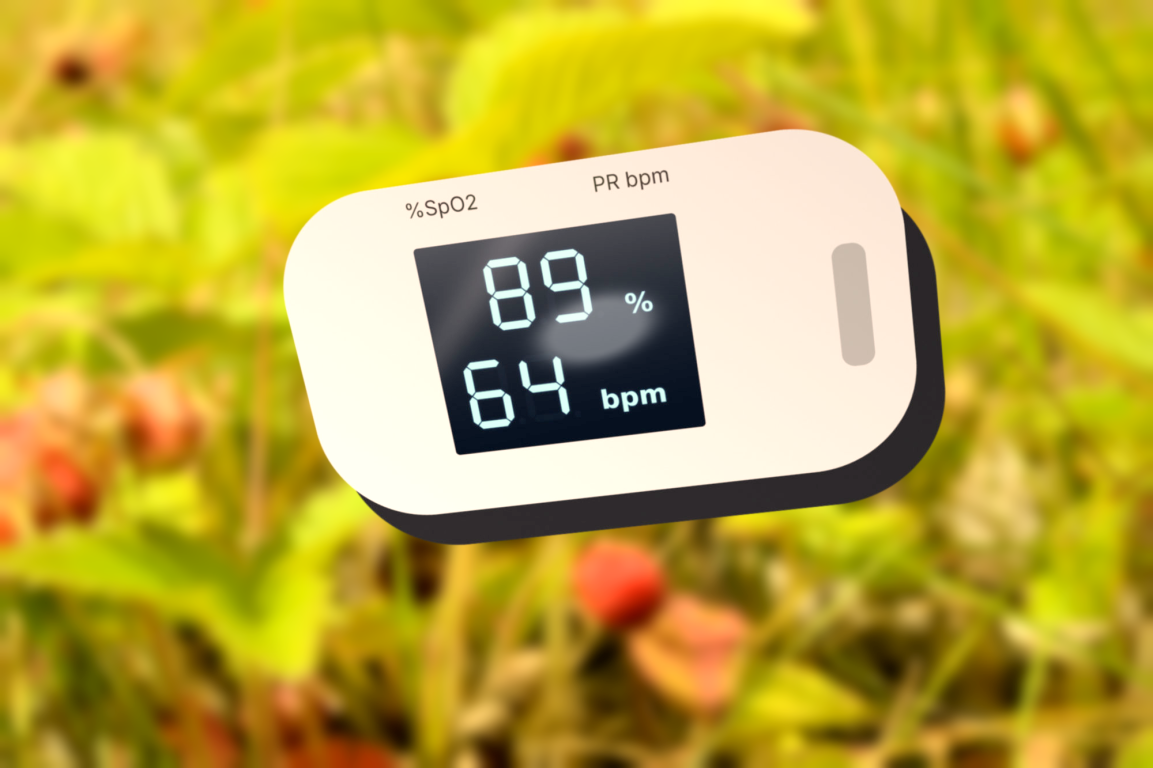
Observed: 89 %
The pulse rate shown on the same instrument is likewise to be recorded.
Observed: 64 bpm
